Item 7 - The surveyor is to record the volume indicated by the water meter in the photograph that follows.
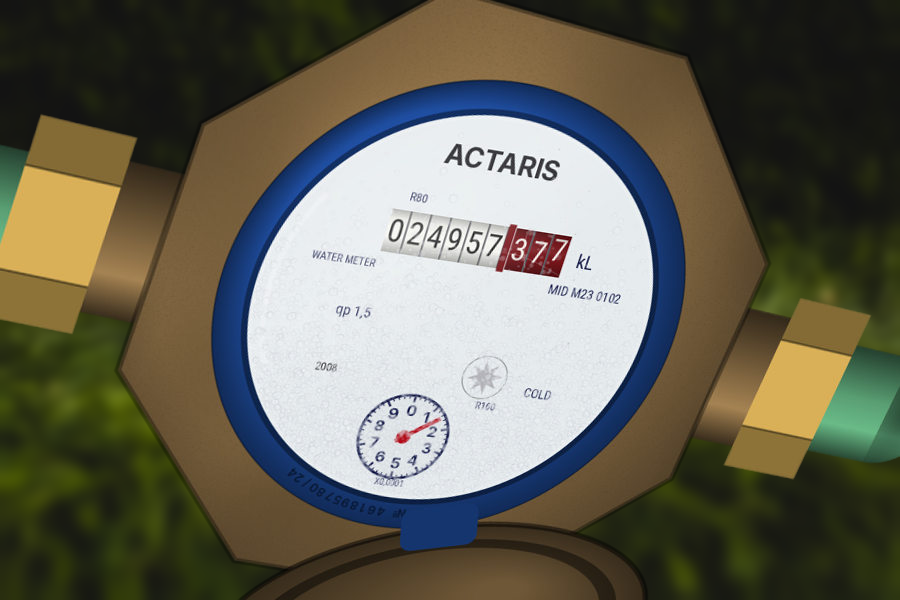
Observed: 24957.3771 kL
